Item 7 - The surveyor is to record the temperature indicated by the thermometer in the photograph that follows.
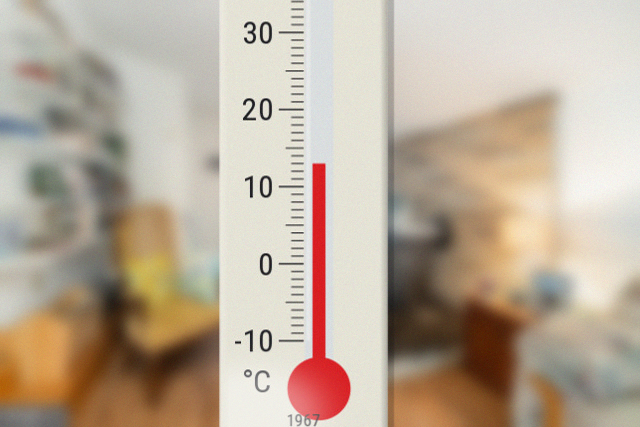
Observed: 13 °C
